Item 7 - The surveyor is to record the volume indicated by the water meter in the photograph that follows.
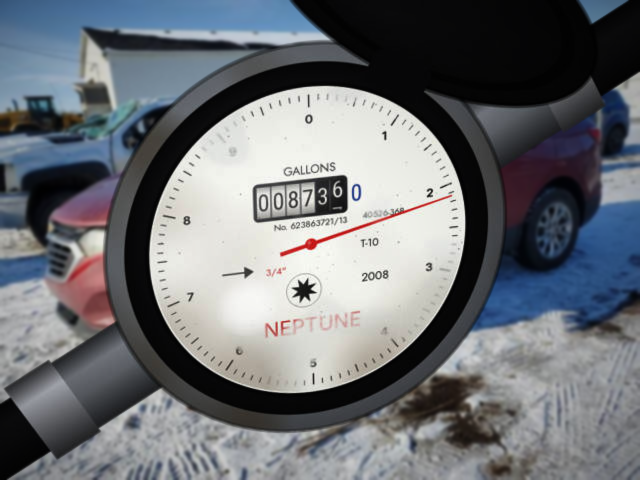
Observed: 87362.1 gal
